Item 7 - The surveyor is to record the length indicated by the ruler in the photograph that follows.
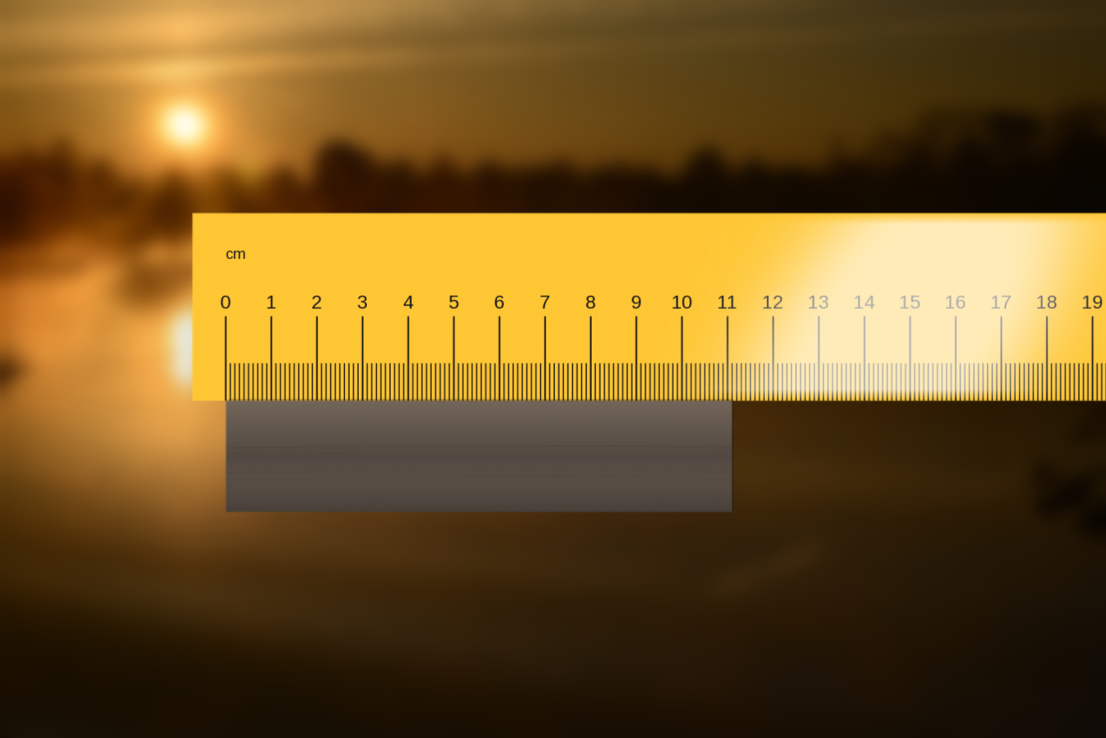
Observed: 11.1 cm
